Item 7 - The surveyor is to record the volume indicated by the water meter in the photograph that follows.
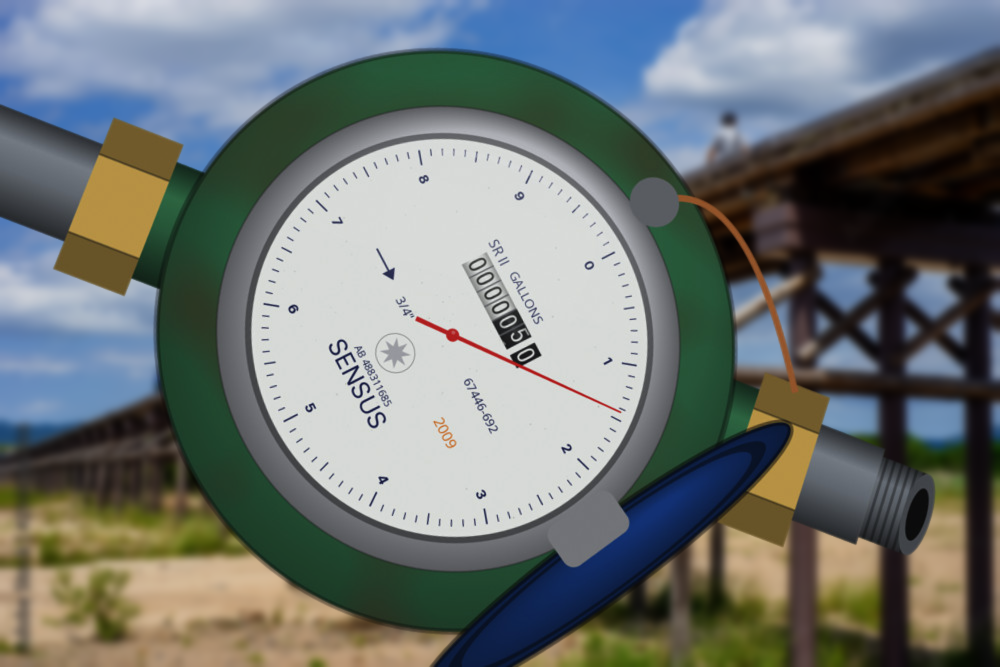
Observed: 51.4 gal
